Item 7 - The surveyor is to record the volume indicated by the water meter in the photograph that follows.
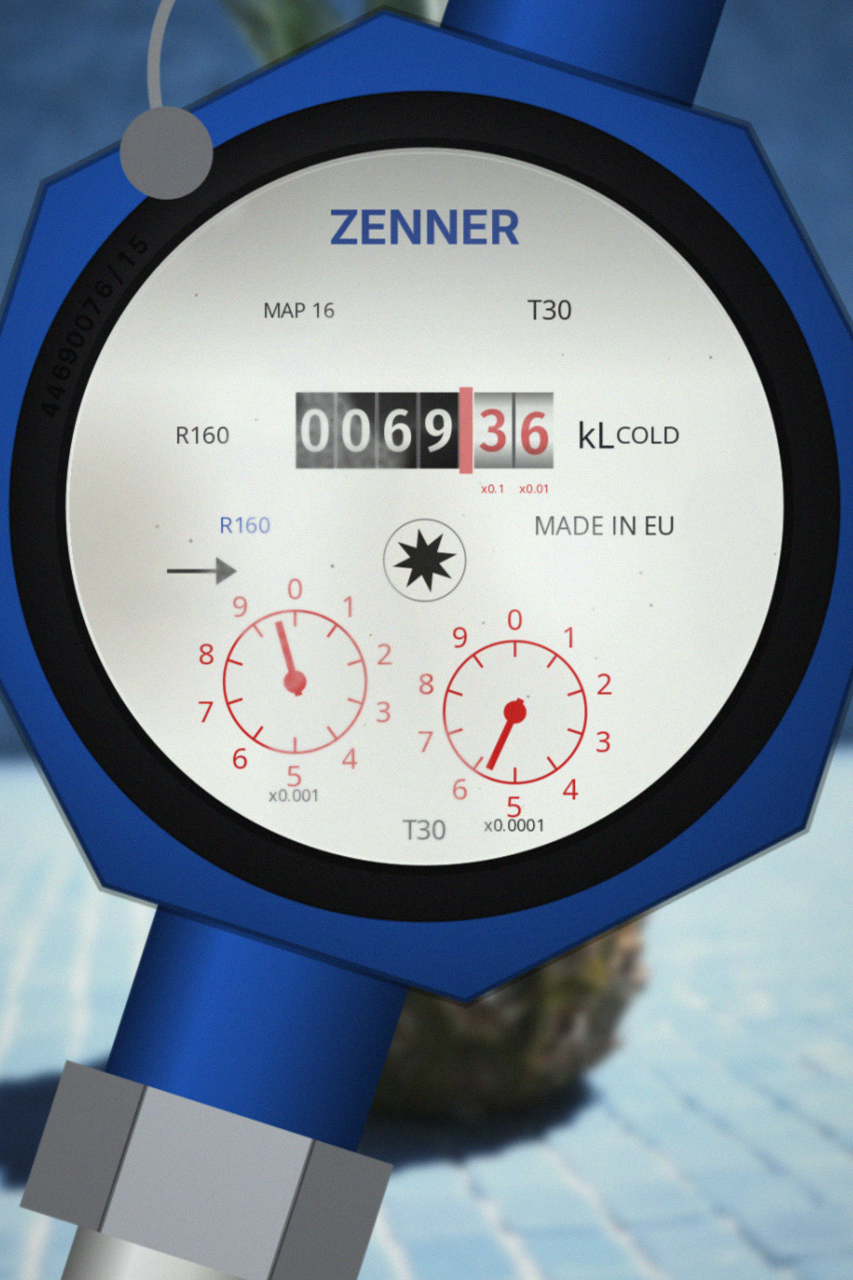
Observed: 69.3595 kL
